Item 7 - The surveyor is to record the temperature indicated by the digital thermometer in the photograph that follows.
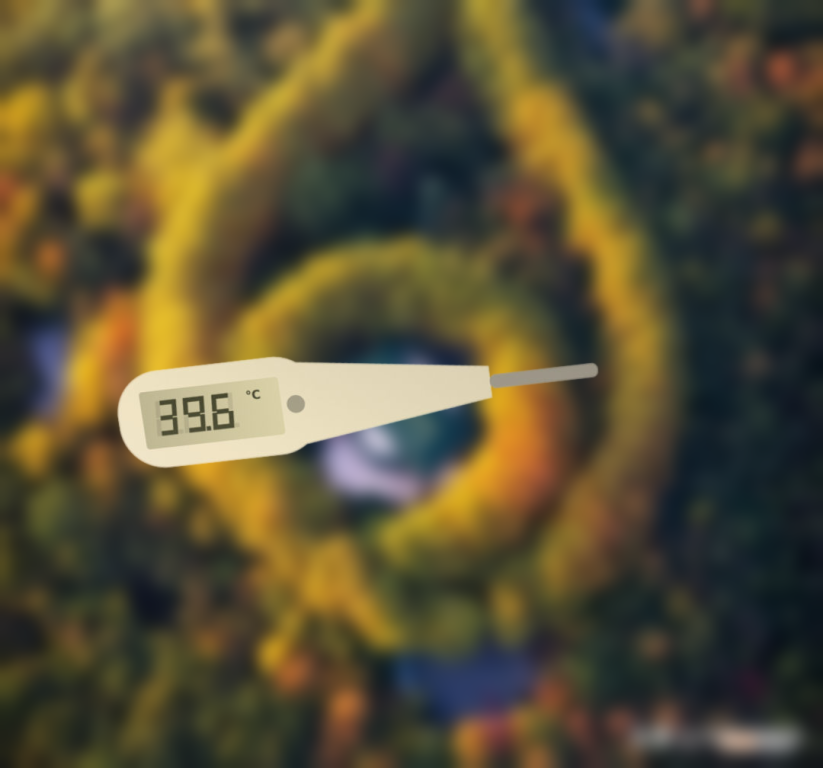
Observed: 39.6 °C
